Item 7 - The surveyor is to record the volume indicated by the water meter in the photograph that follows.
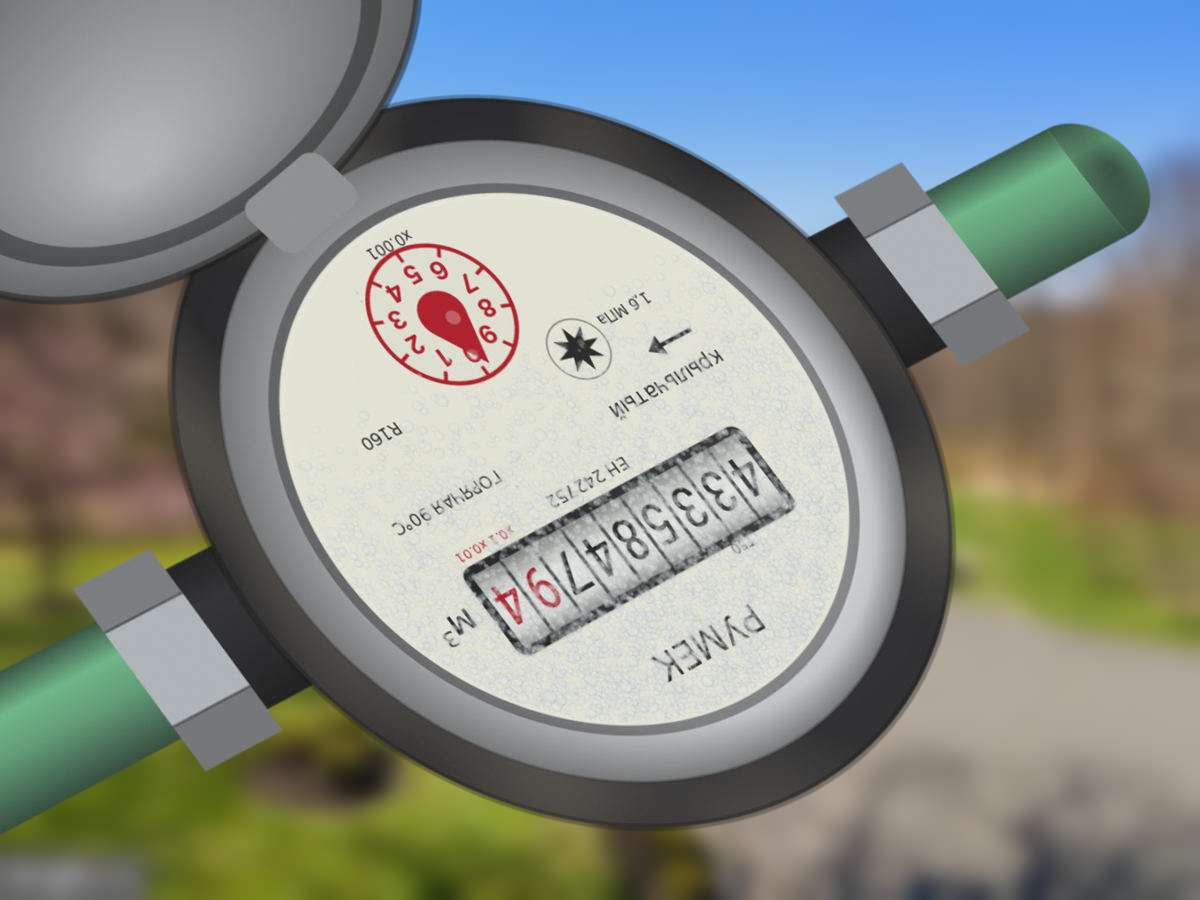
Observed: 4335847.939 m³
